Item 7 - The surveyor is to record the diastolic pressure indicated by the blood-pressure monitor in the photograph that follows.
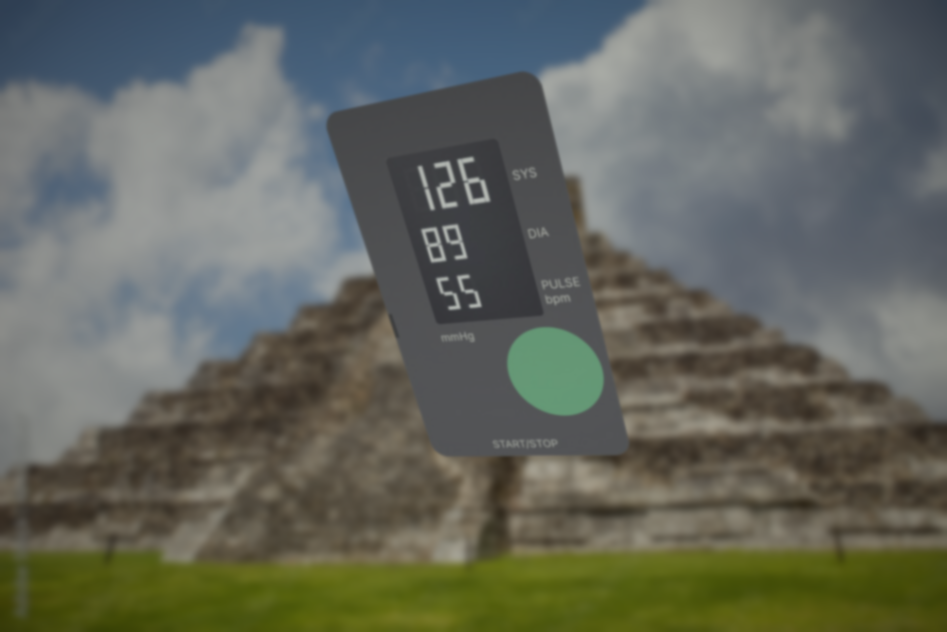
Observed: 89 mmHg
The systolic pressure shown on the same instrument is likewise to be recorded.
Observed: 126 mmHg
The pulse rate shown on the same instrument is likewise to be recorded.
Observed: 55 bpm
